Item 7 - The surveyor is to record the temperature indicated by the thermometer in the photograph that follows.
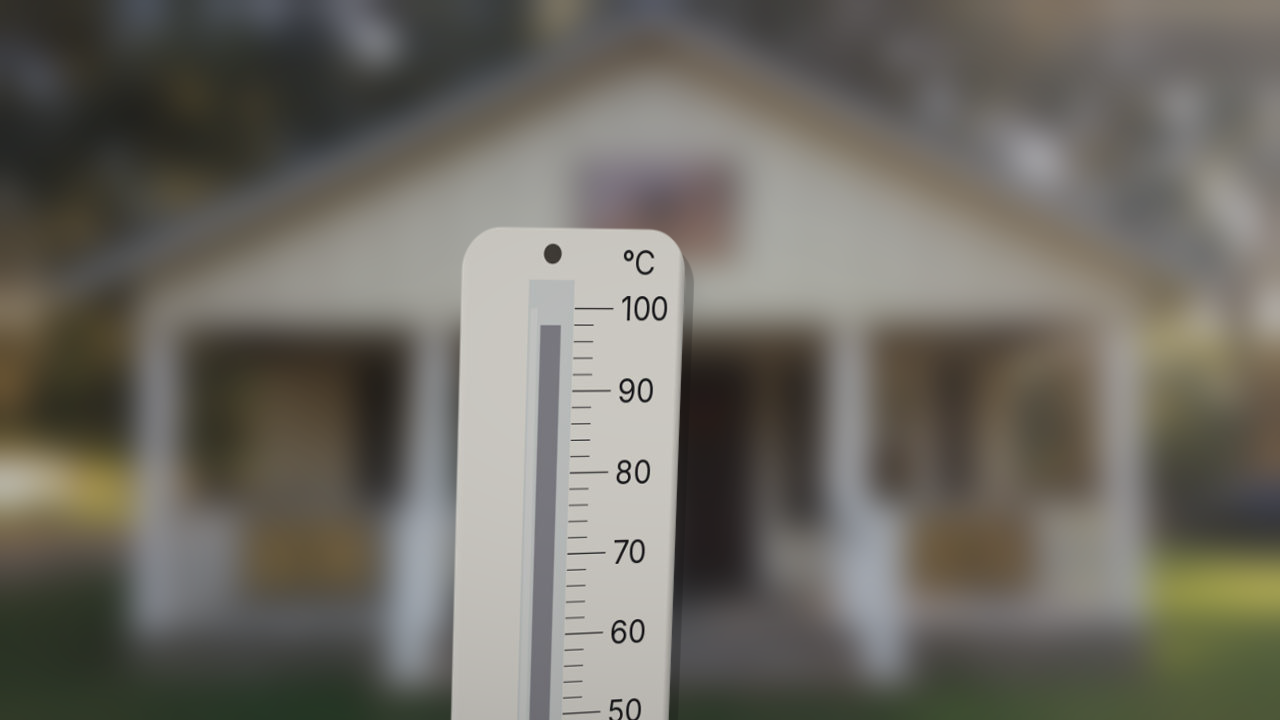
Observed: 98 °C
